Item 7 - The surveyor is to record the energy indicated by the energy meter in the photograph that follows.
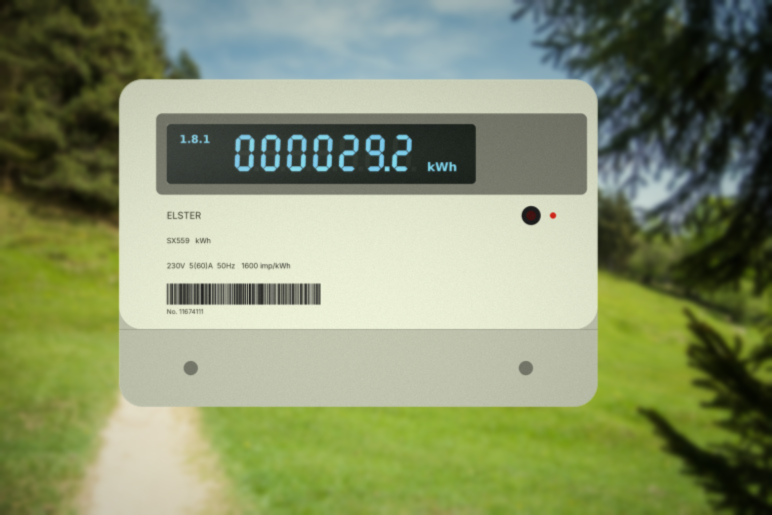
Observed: 29.2 kWh
